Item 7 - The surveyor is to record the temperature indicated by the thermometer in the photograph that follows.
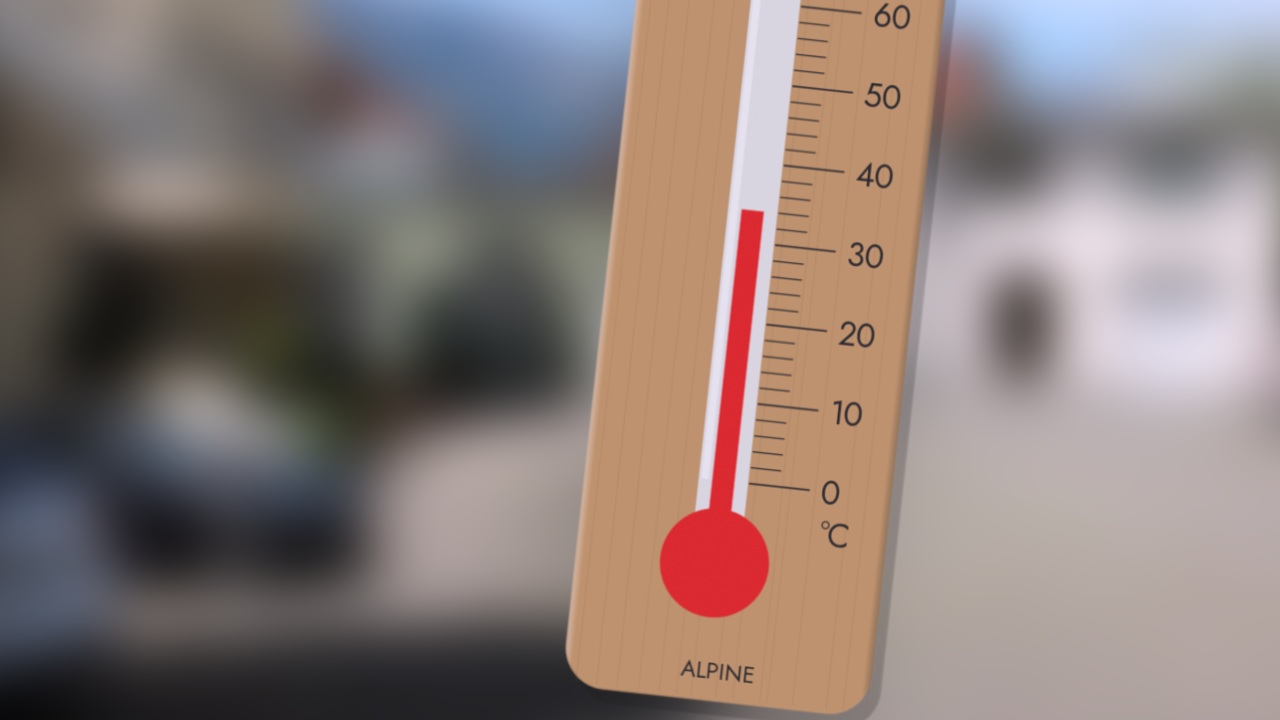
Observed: 34 °C
